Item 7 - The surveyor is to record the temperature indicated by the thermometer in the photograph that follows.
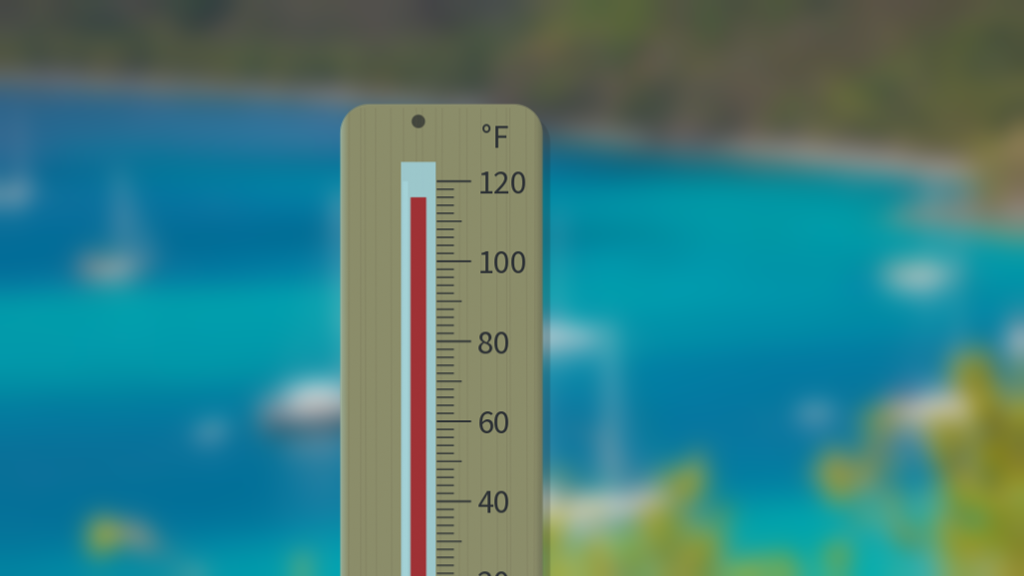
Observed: 116 °F
